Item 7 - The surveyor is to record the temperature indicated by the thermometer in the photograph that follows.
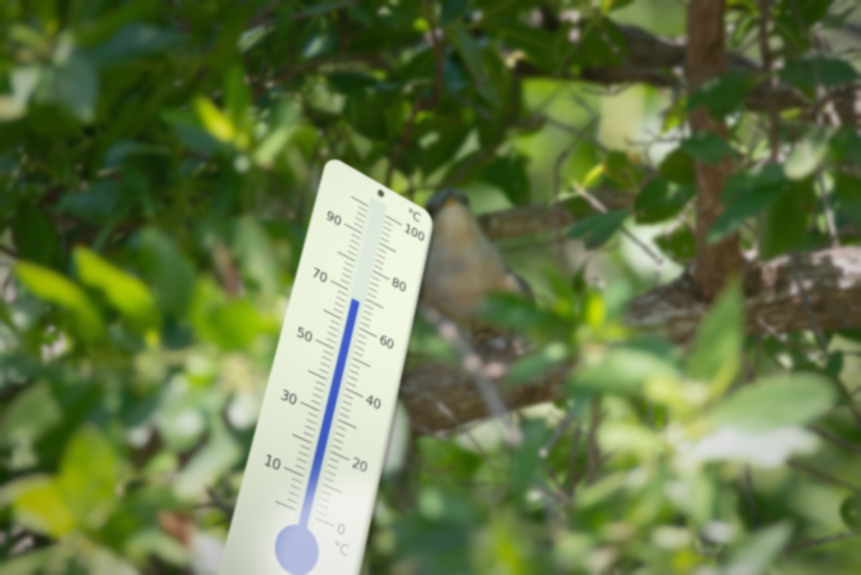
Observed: 68 °C
